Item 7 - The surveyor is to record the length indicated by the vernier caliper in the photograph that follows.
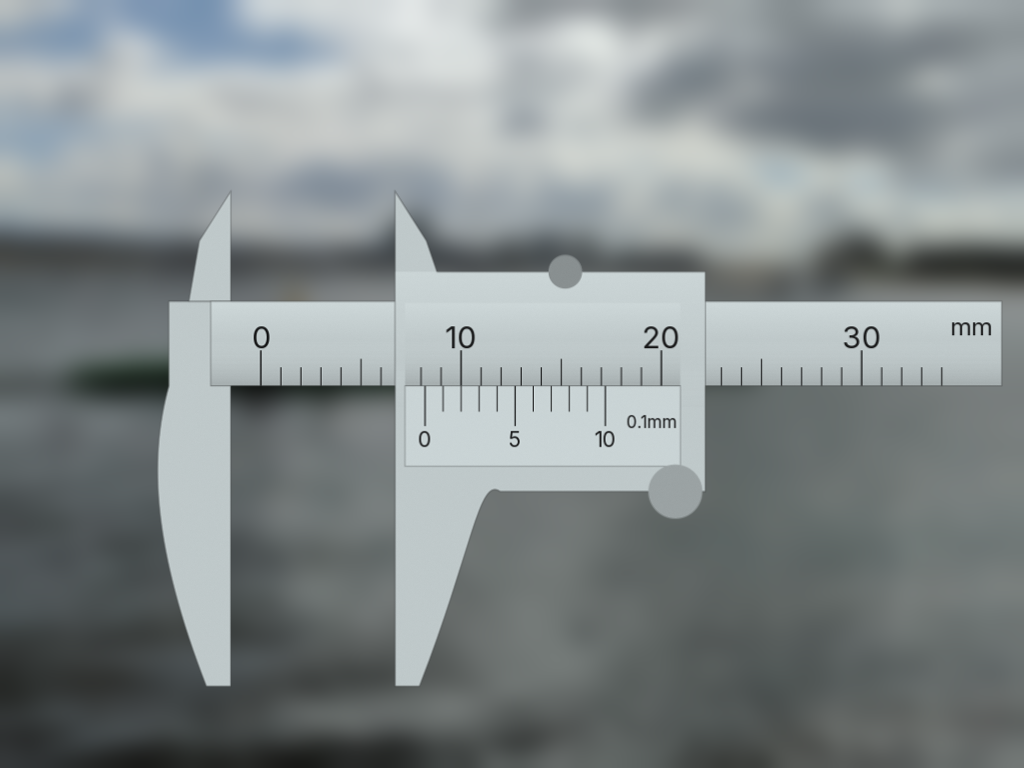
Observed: 8.2 mm
